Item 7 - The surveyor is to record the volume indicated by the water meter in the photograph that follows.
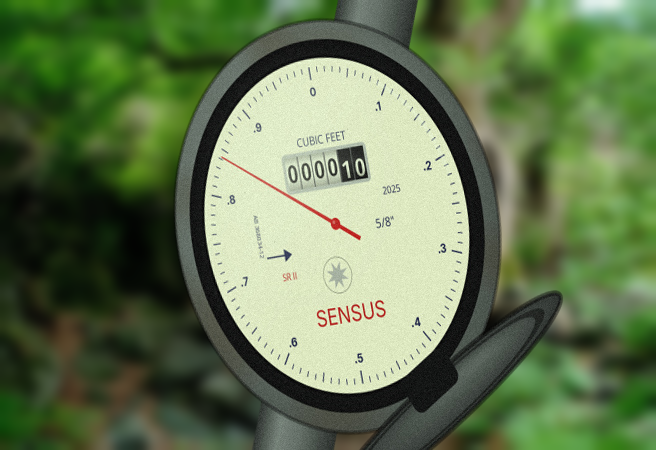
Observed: 9.84 ft³
